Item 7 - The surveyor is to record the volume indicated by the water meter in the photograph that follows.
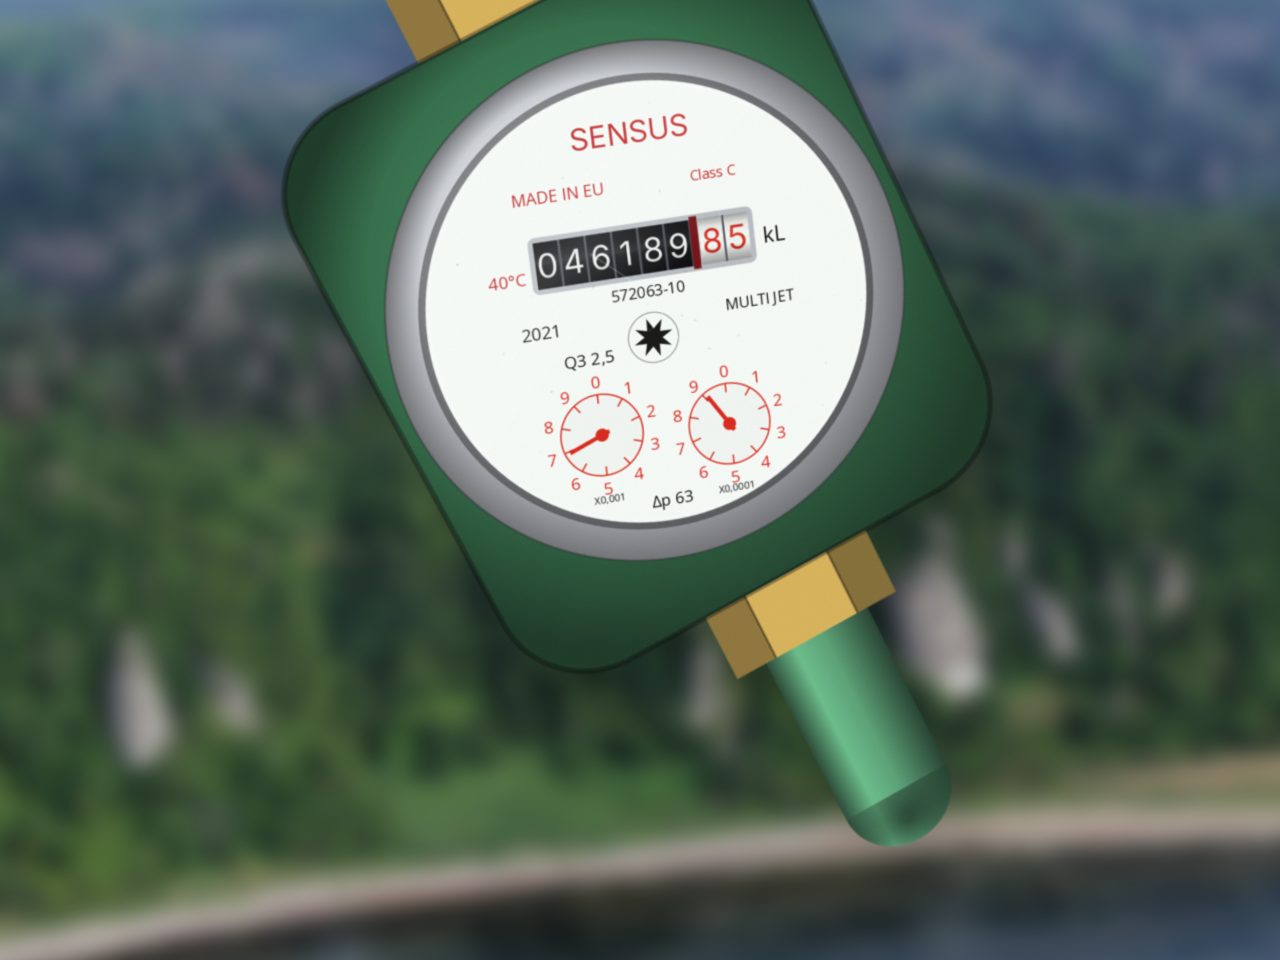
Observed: 46189.8569 kL
